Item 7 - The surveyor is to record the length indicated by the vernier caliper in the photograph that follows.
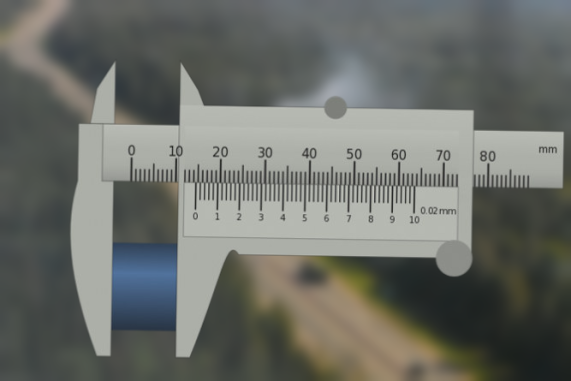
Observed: 14.5 mm
